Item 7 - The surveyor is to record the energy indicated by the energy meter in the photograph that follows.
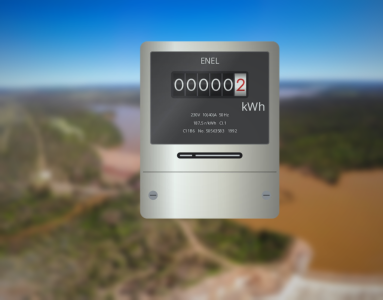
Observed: 0.2 kWh
